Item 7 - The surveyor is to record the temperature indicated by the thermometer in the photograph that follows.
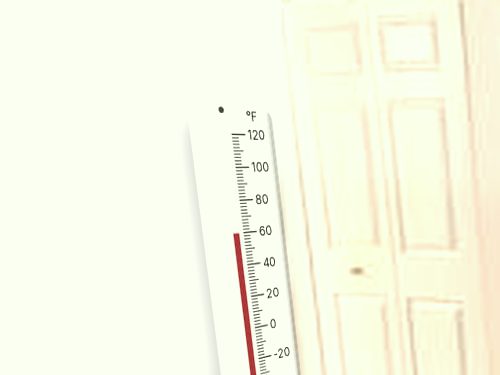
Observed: 60 °F
